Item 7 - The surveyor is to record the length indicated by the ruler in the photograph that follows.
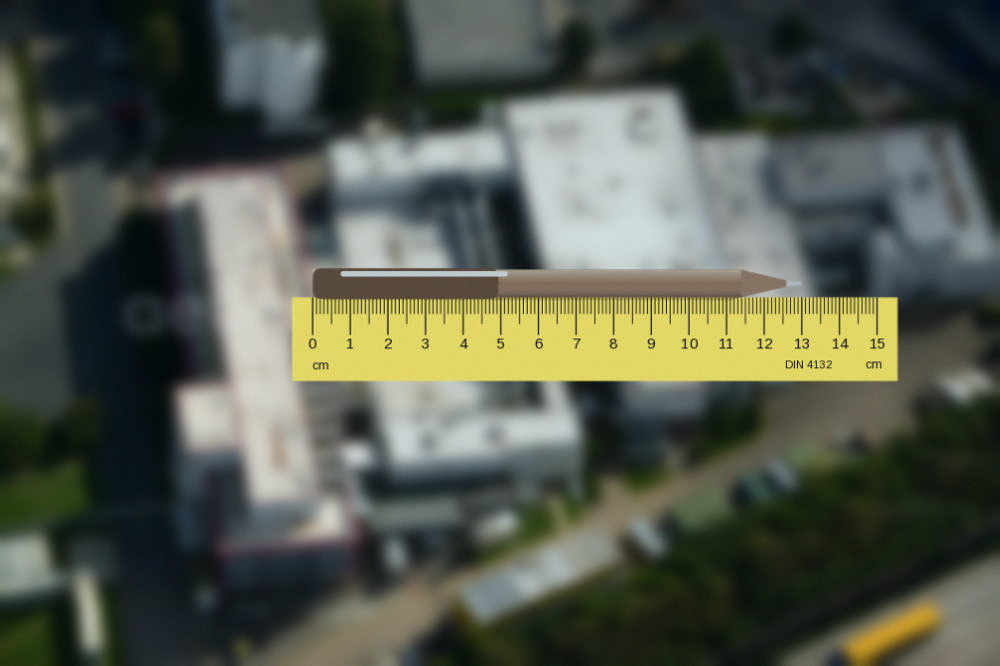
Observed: 13 cm
